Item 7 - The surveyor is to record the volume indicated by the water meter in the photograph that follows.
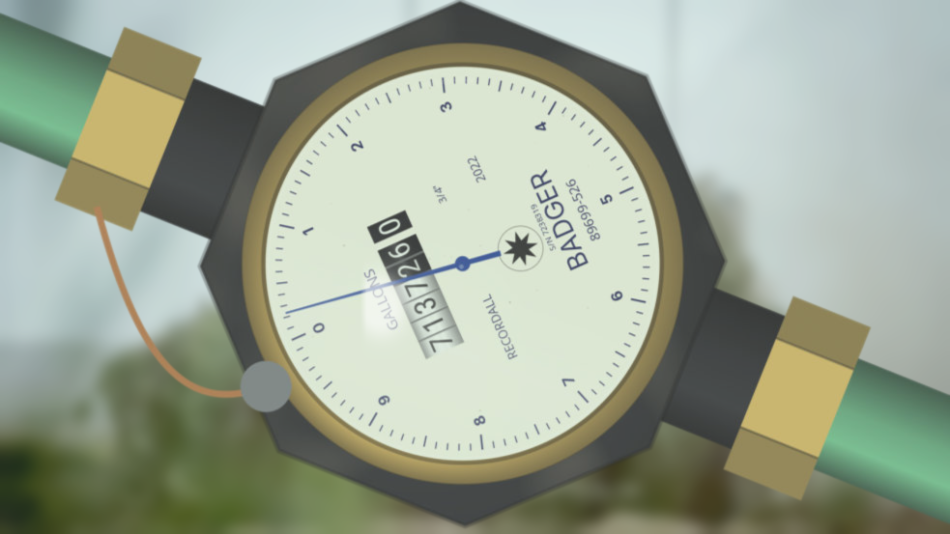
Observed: 7137260.2 gal
